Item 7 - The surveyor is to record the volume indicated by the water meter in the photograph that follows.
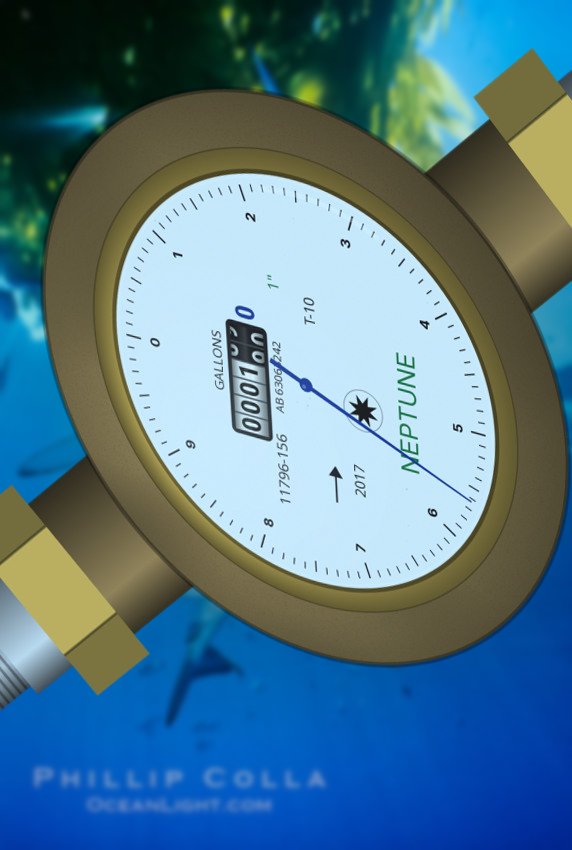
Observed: 1895.6 gal
